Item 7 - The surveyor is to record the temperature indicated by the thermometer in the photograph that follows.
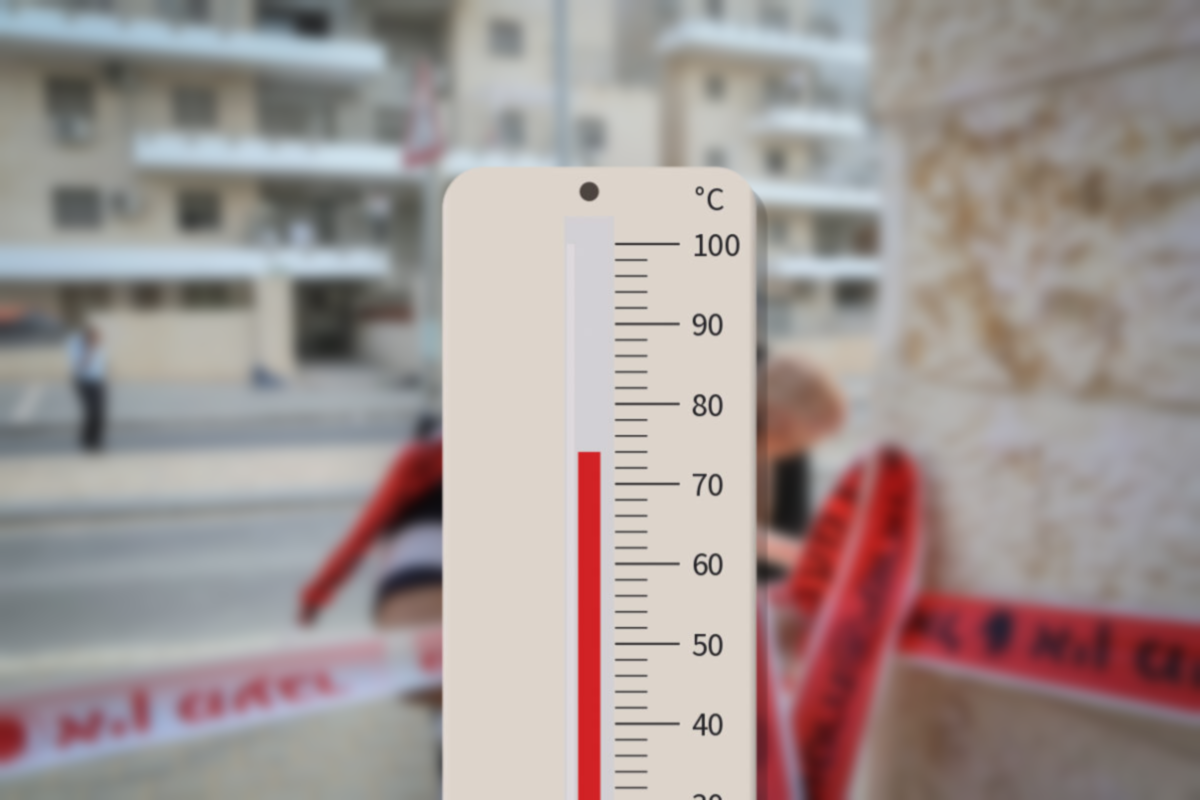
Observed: 74 °C
